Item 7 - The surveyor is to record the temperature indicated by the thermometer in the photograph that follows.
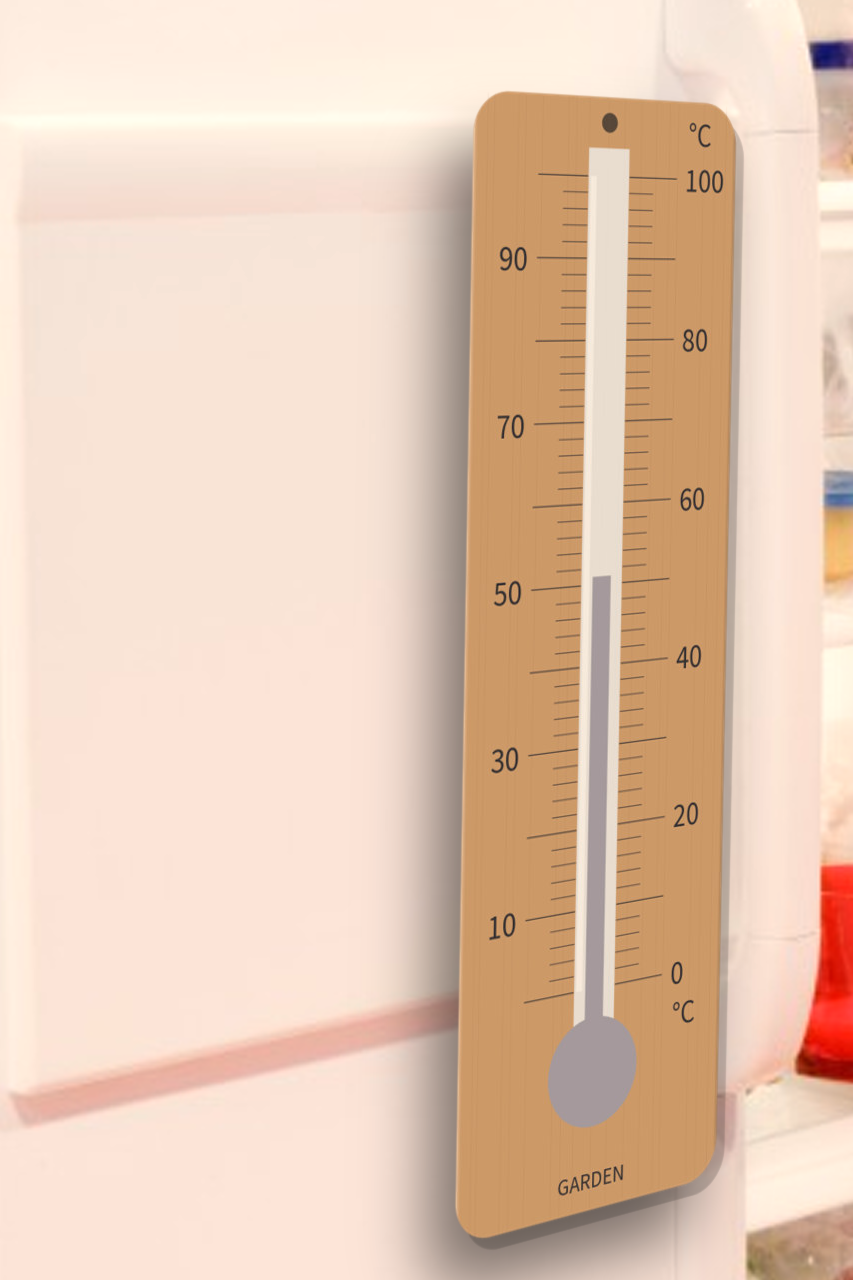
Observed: 51 °C
